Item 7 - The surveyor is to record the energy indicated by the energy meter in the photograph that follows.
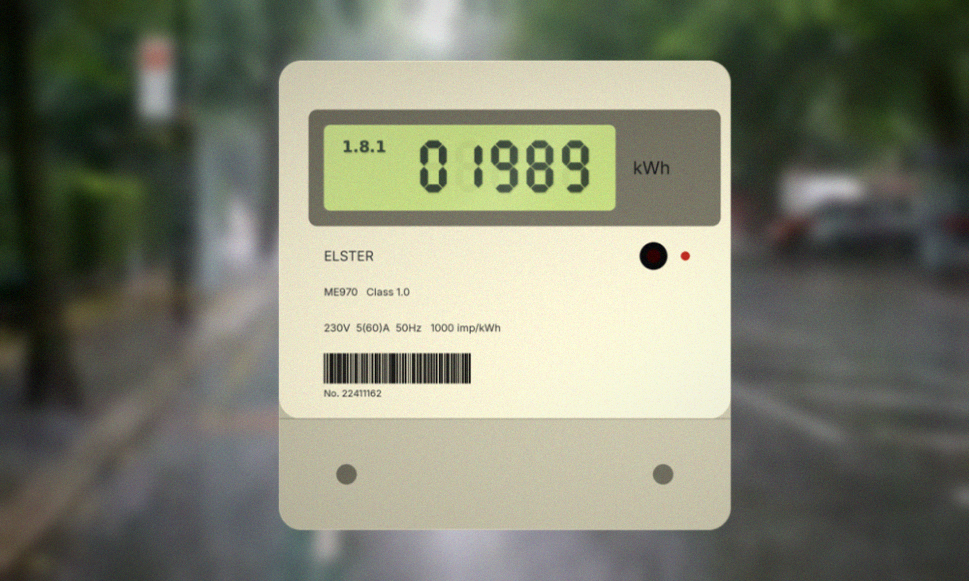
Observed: 1989 kWh
